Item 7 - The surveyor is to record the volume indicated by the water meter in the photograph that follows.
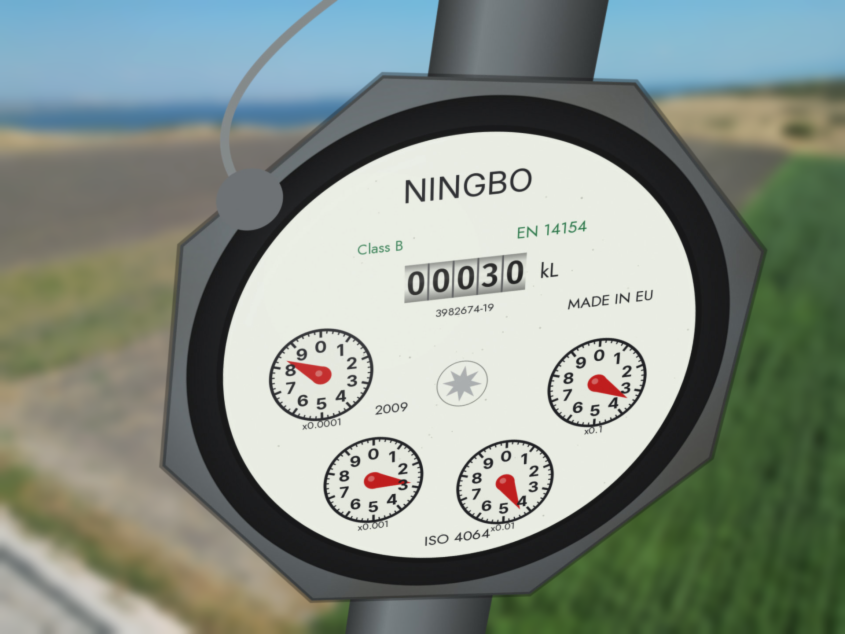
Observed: 30.3428 kL
